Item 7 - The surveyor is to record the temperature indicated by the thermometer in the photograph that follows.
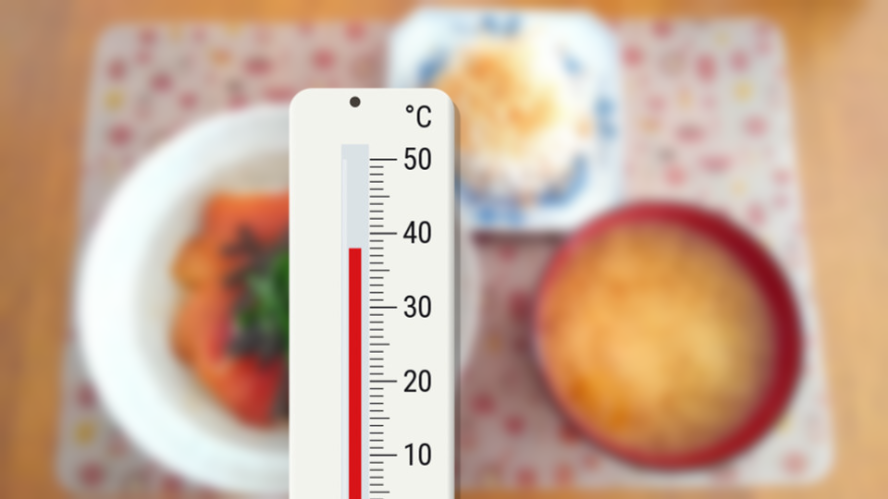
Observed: 38 °C
